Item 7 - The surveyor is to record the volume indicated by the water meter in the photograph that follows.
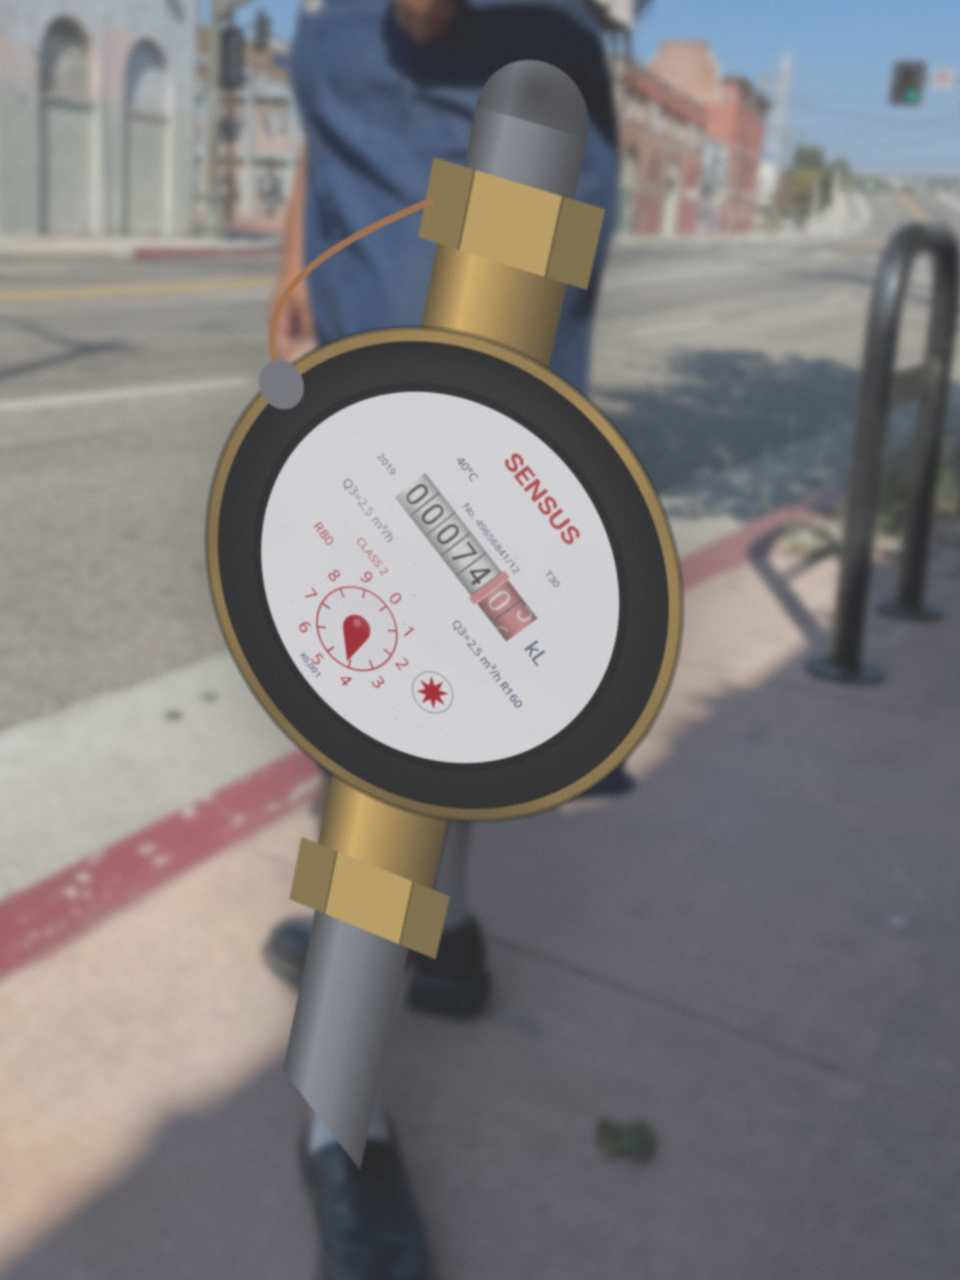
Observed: 74.054 kL
